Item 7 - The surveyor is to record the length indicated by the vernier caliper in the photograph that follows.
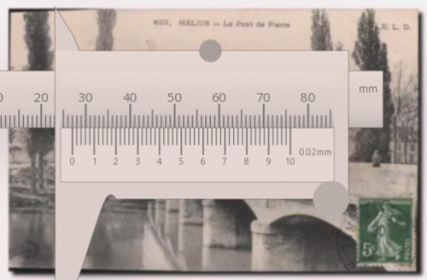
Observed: 27.0 mm
